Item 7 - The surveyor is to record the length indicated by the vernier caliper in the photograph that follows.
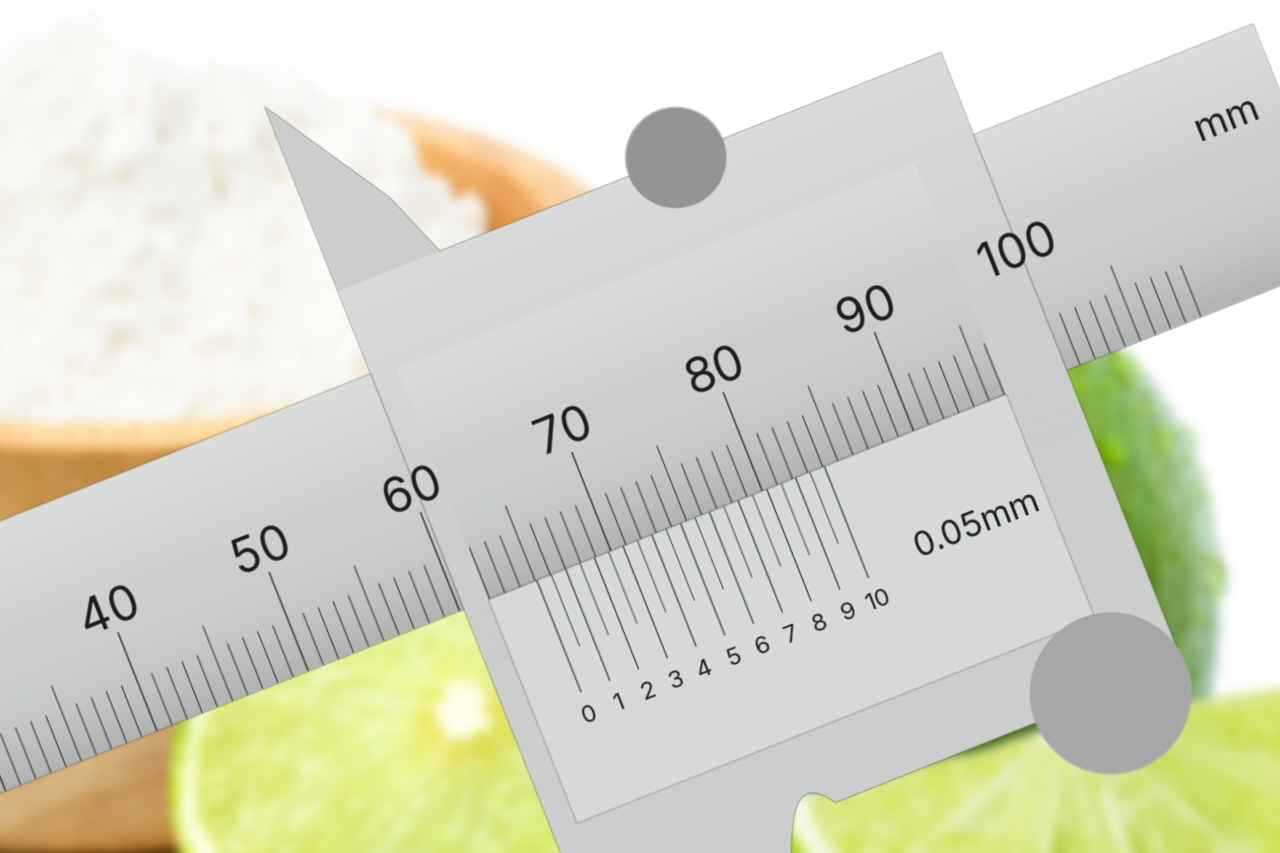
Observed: 65.1 mm
